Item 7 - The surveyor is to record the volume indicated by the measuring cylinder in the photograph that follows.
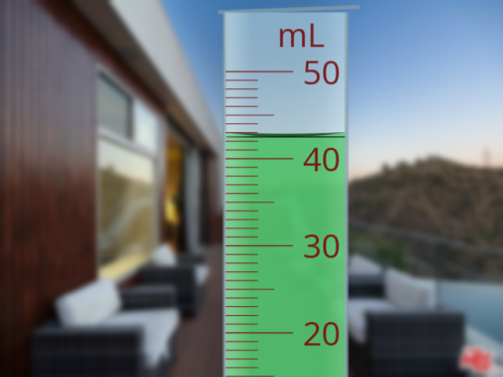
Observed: 42.5 mL
